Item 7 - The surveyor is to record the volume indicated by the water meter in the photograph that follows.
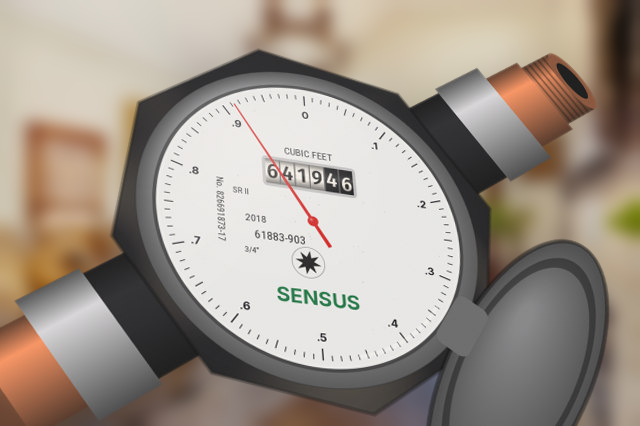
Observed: 641945.91 ft³
